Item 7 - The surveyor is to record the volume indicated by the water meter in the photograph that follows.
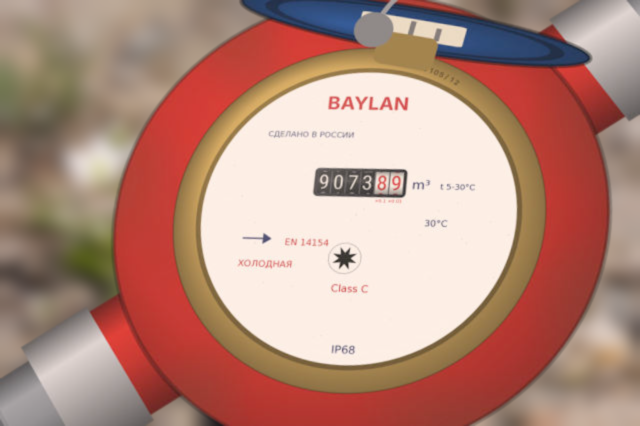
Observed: 9073.89 m³
